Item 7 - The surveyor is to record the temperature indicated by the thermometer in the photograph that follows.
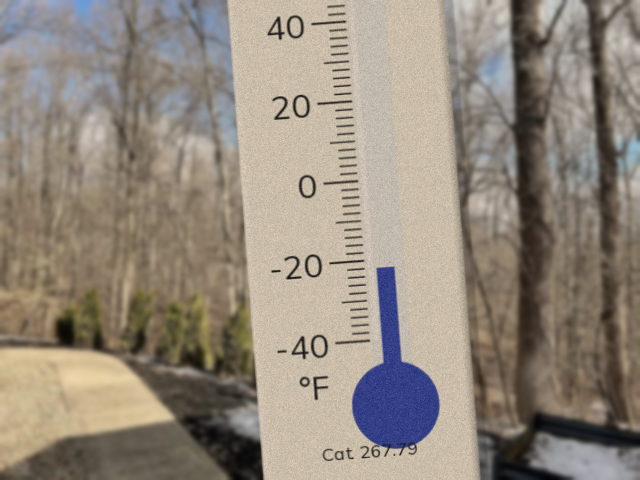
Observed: -22 °F
